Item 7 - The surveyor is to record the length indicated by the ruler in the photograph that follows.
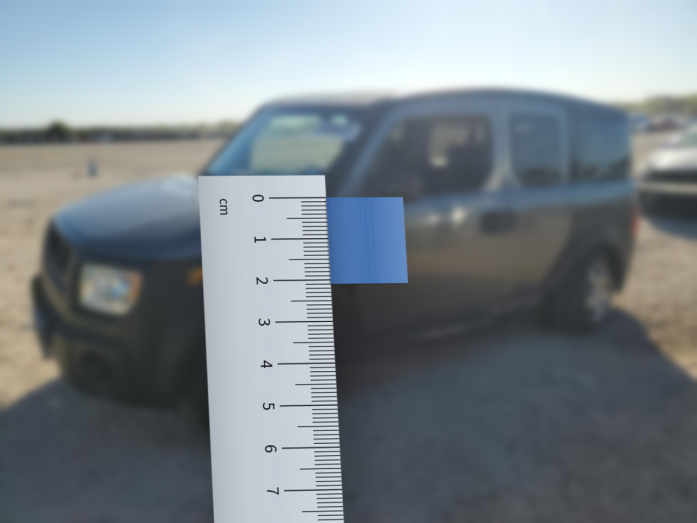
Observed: 2.1 cm
